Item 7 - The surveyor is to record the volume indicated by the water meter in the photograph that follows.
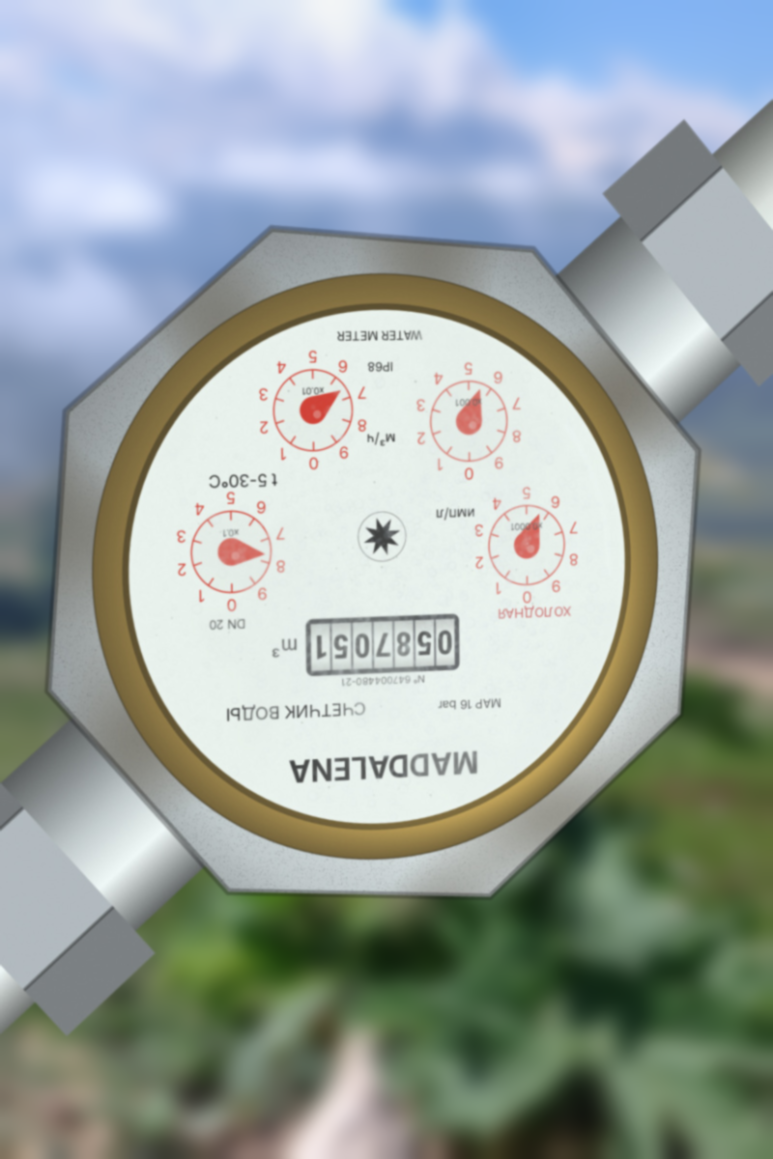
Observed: 587051.7655 m³
